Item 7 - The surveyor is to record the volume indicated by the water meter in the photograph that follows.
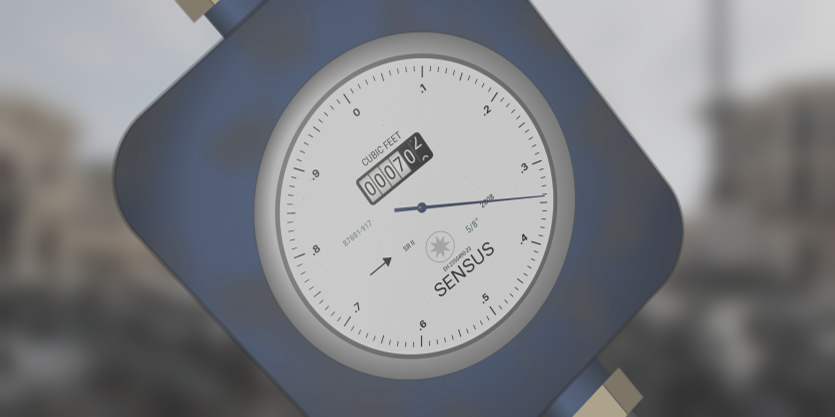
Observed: 702.34 ft³
